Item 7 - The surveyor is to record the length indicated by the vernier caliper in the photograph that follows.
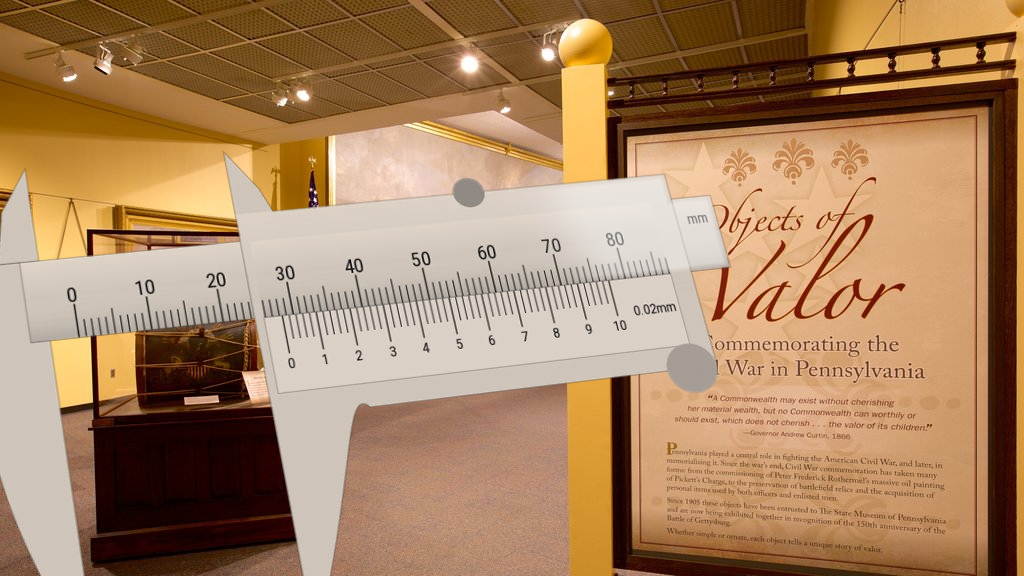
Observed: 28.4 mm
